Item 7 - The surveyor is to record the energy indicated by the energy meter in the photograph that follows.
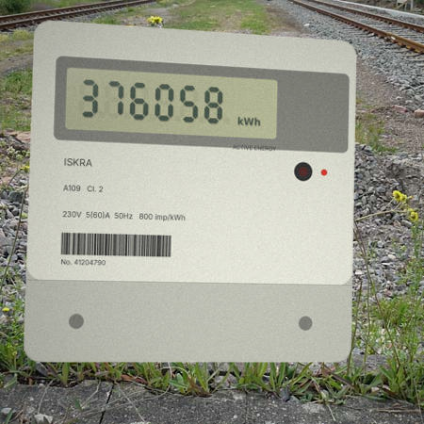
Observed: 376058 kWh
